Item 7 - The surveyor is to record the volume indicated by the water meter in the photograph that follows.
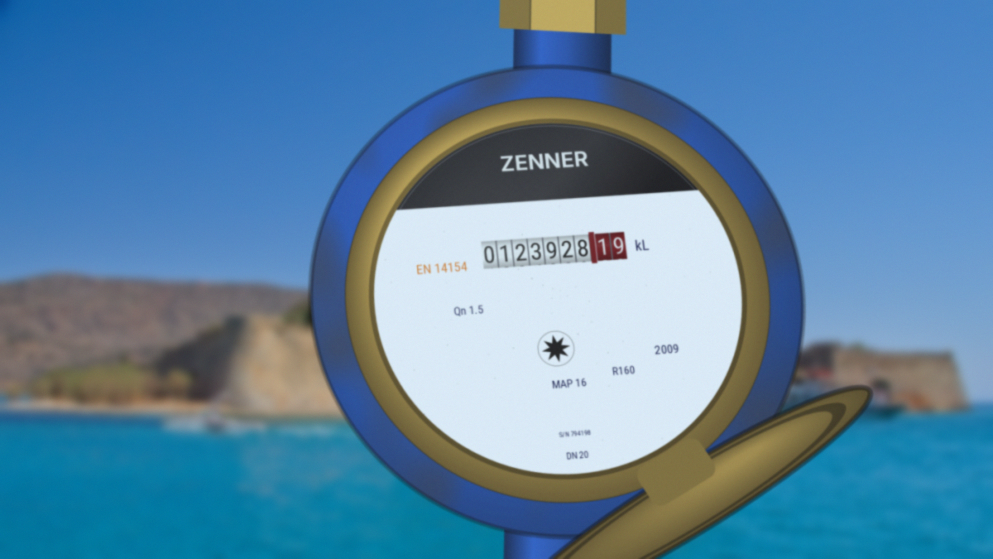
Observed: 123928.19 kL
